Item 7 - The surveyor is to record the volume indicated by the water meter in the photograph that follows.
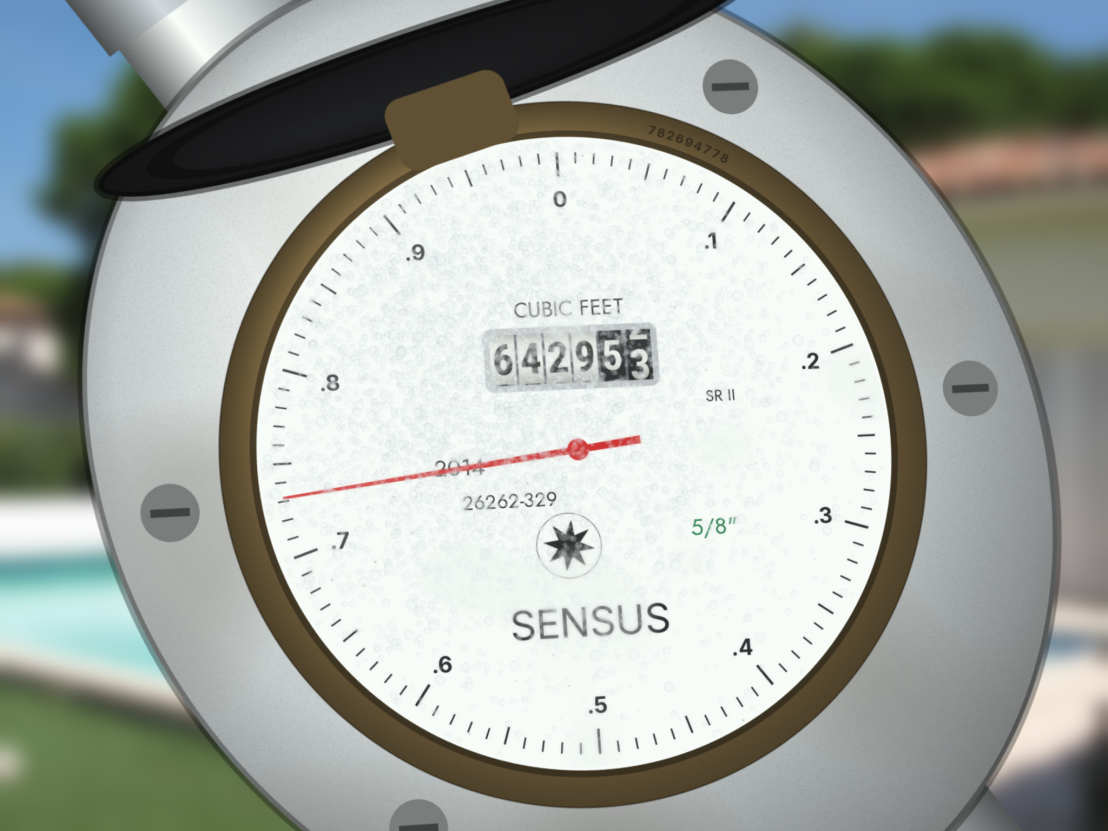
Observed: 642952.73 ft³
